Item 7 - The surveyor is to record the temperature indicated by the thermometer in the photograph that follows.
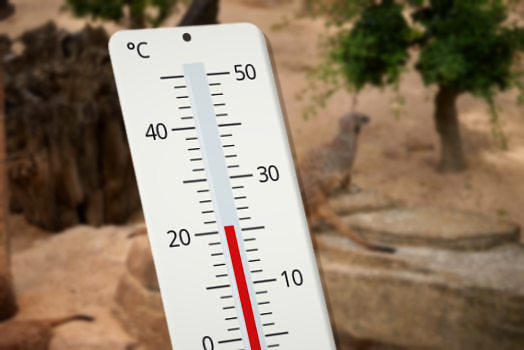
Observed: 21 °C
